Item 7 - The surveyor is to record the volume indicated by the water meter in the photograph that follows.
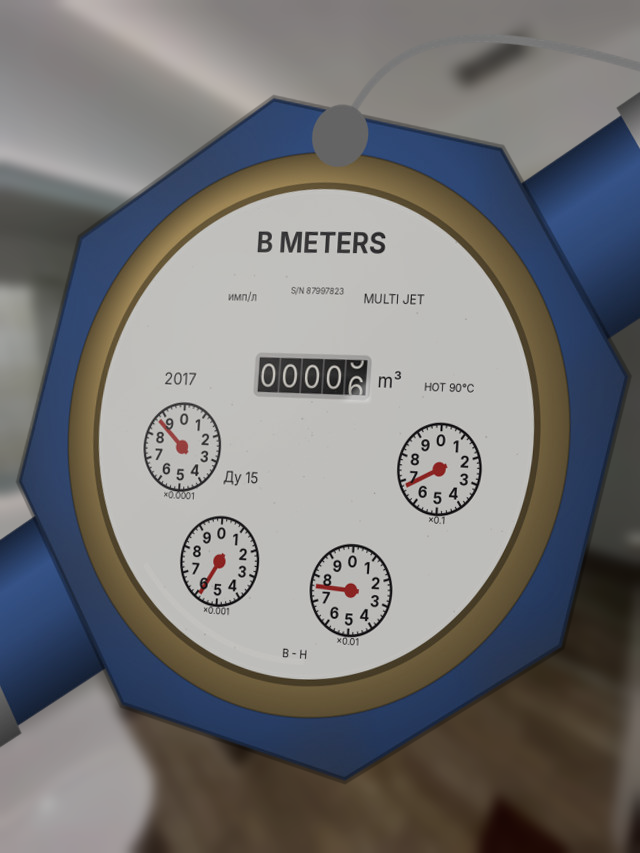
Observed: 5.6758 m³
